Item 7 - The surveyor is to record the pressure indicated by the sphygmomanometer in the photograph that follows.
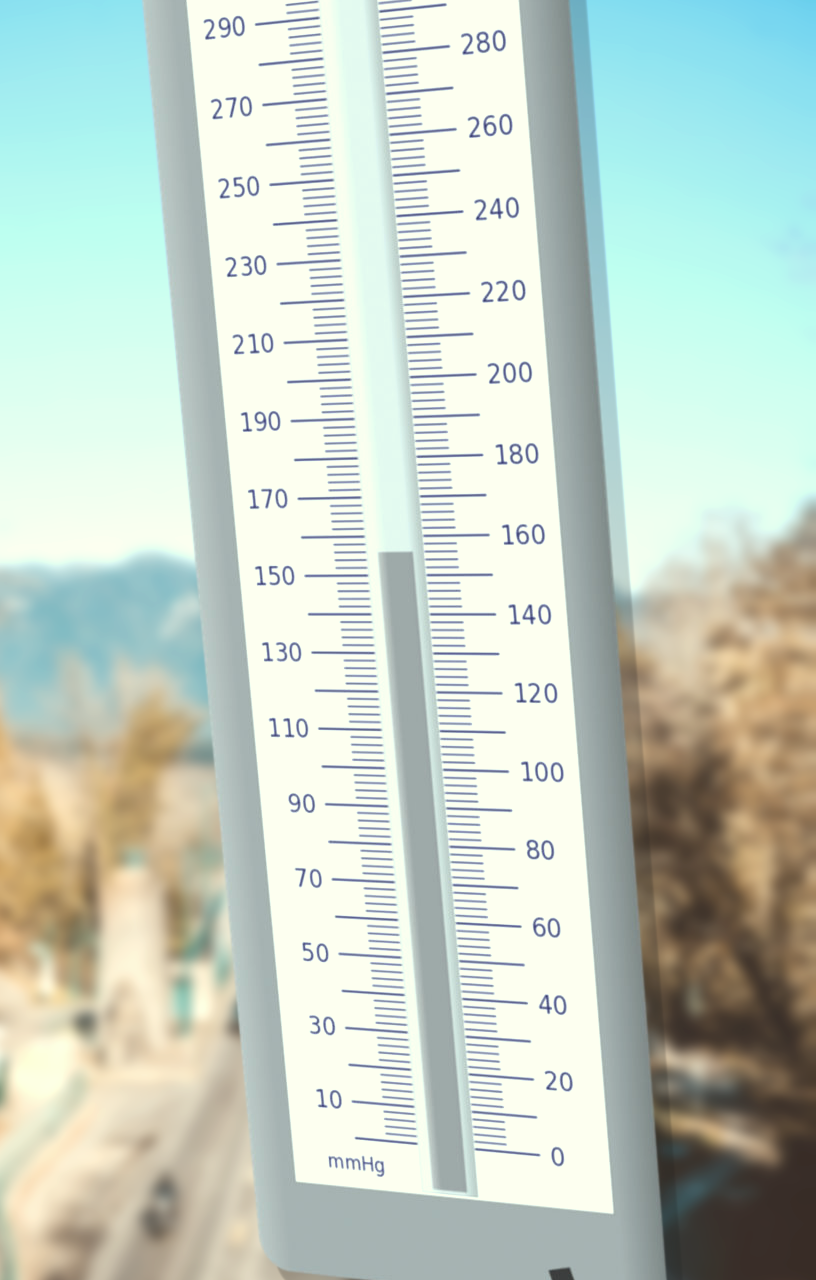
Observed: 156 mmHg
